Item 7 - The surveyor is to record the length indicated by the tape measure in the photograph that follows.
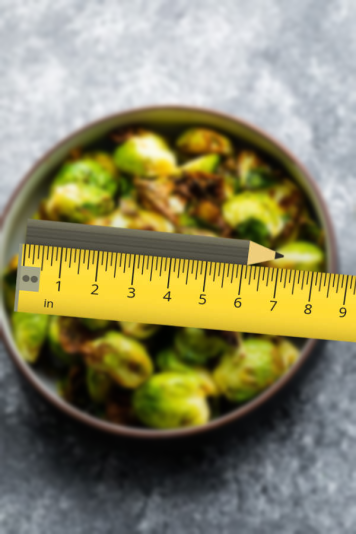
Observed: 7.125 in
